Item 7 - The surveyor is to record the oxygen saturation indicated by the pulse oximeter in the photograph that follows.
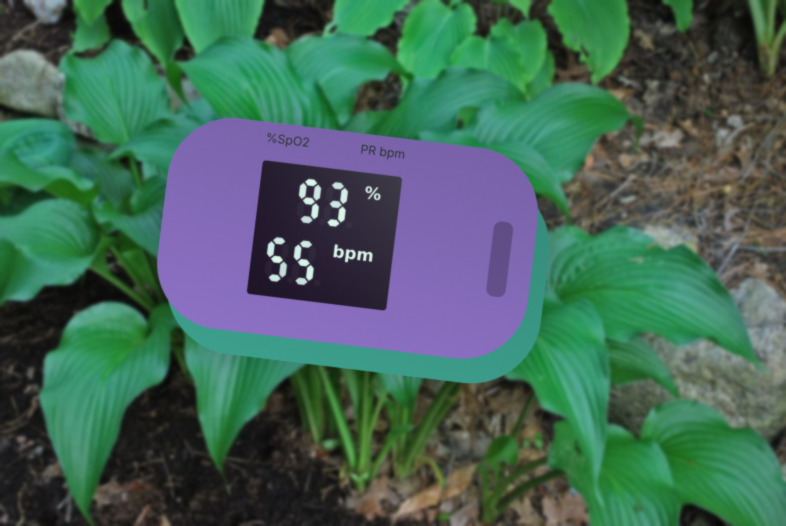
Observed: 93 %
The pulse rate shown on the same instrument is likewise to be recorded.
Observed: 55 bpm
